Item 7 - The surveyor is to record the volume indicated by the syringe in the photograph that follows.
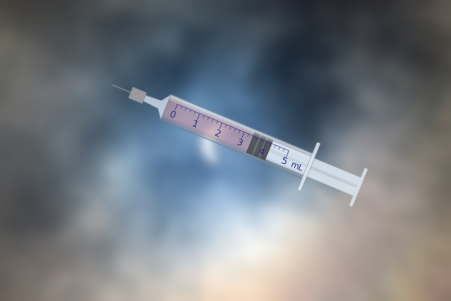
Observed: 3.4 mL
